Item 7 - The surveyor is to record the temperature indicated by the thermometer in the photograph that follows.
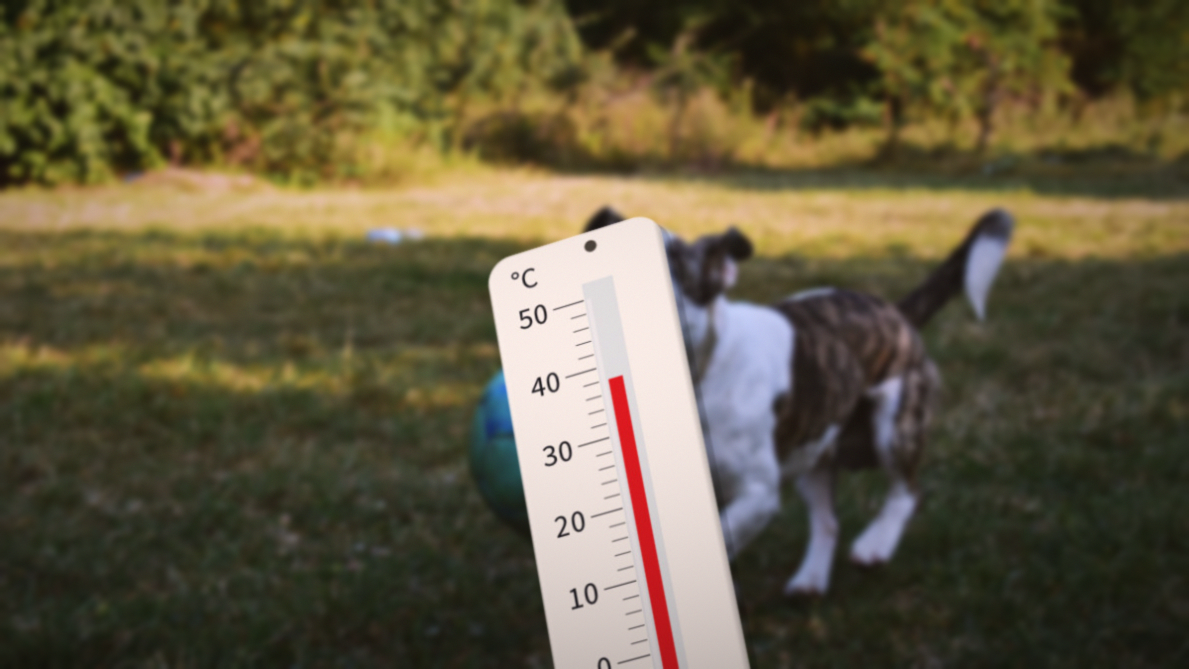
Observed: 38 °C
